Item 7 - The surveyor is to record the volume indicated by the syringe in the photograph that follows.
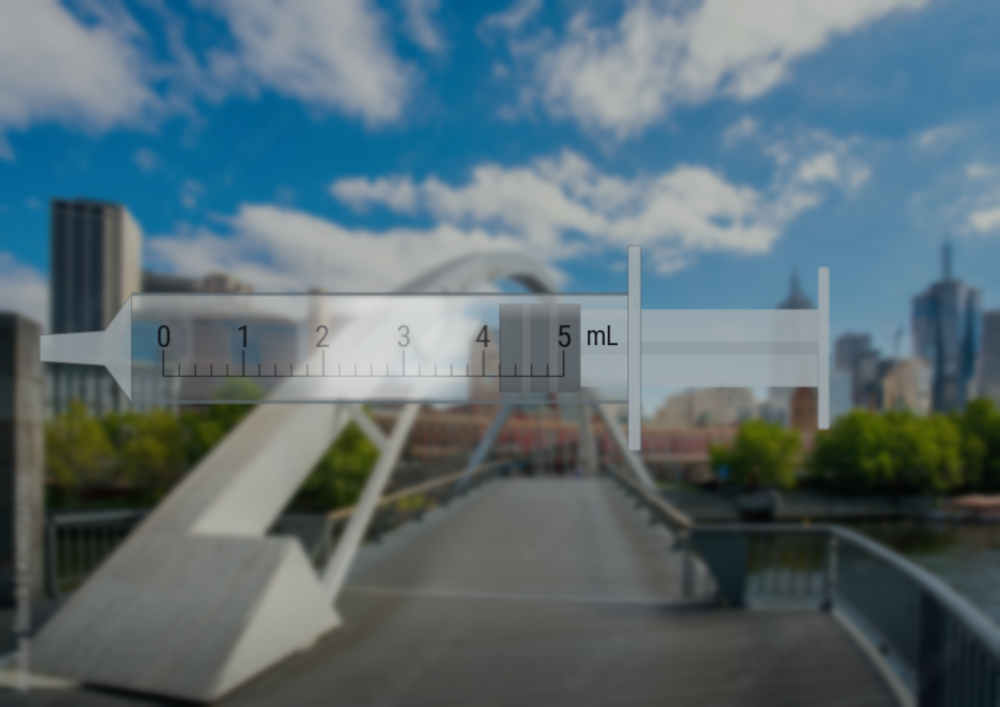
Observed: 4.2 mL
